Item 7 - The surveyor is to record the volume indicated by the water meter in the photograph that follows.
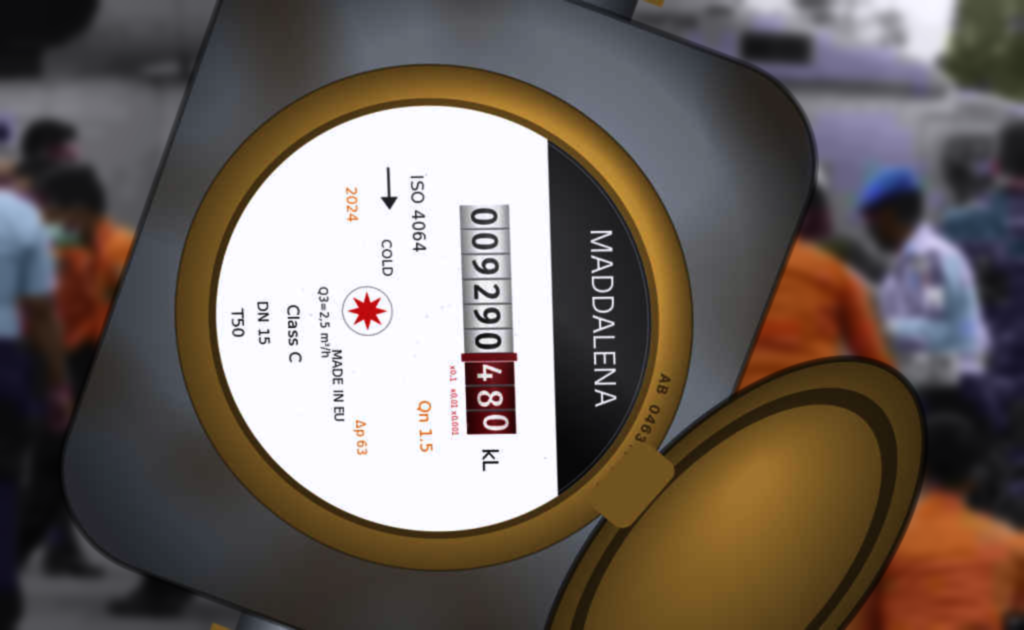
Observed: 9290.480 kL
